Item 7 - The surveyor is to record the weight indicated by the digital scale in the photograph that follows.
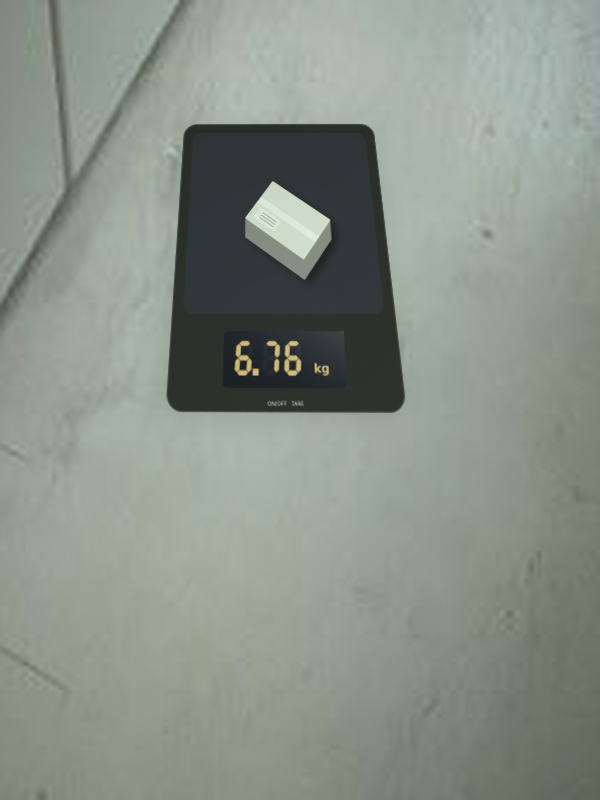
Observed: 6.76 kg
